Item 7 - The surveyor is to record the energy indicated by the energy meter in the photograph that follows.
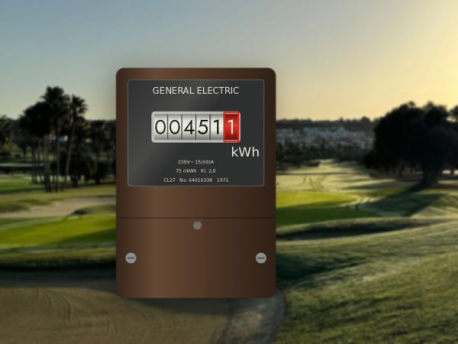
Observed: 451.1 kWh
